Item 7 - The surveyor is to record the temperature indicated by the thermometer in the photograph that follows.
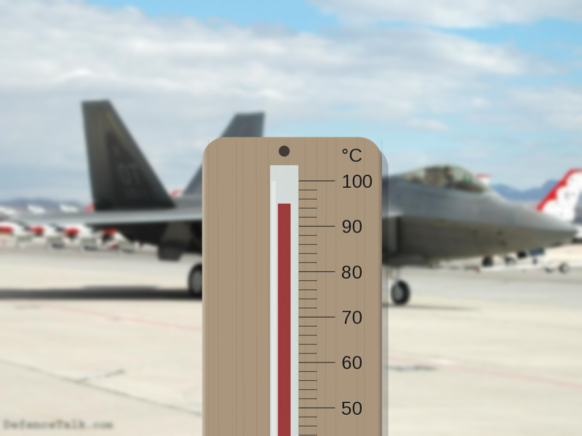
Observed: 95 °C
